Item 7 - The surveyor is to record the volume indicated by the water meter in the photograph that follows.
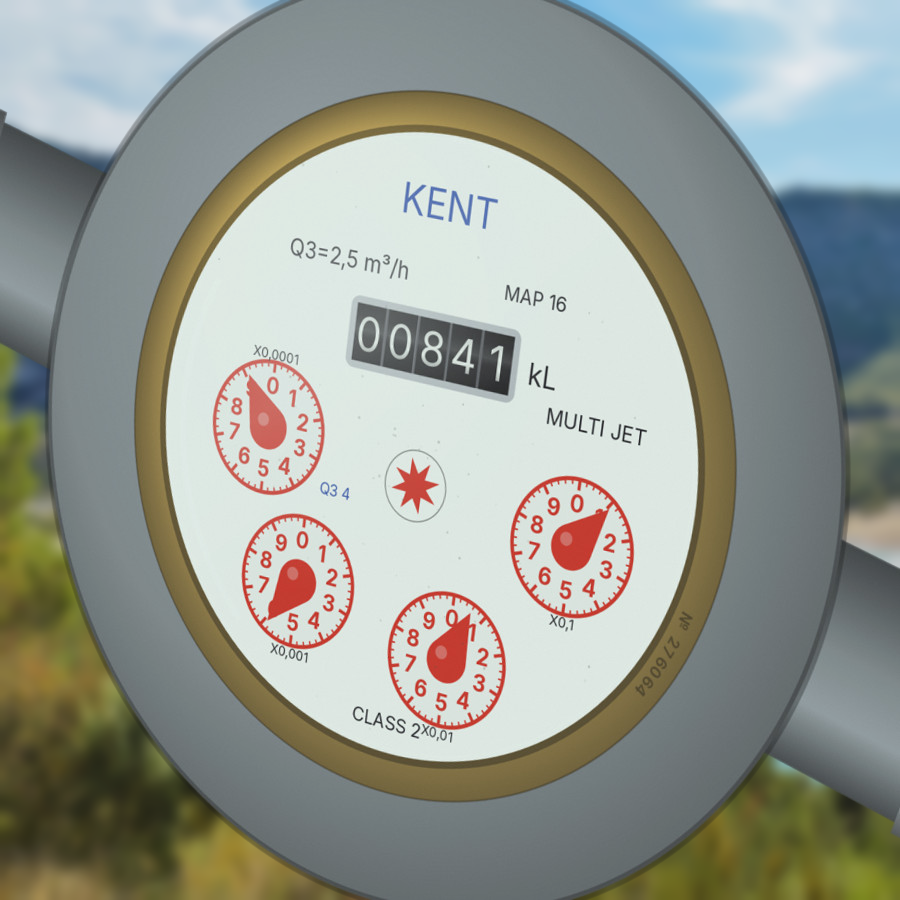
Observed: 841.1059 kL
